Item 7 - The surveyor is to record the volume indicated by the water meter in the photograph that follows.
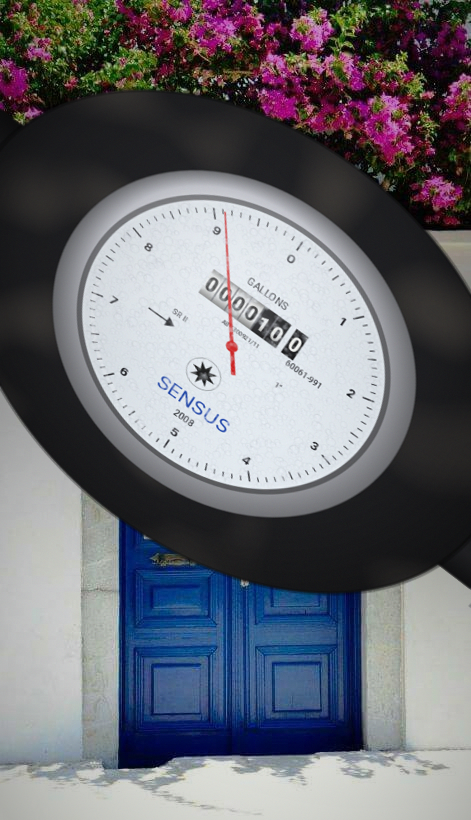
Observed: 99.1 gal
